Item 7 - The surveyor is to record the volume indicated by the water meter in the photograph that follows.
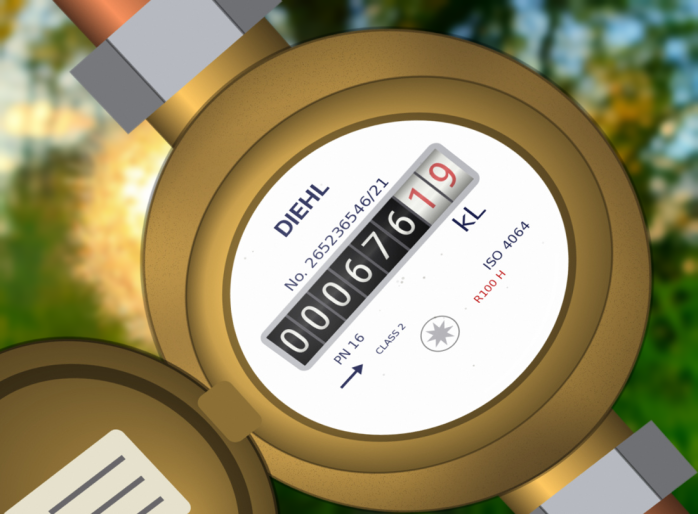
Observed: 676.19 kL
